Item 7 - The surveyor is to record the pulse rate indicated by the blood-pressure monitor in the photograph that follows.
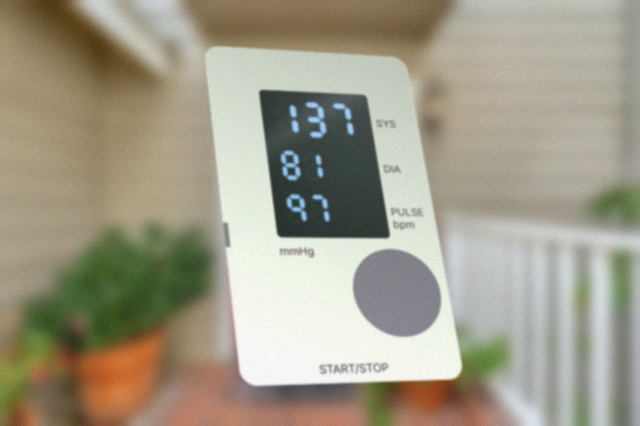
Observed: 97 bpm
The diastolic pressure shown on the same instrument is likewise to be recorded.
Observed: 81 mmHg
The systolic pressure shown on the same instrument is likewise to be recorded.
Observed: 137 mmHg
